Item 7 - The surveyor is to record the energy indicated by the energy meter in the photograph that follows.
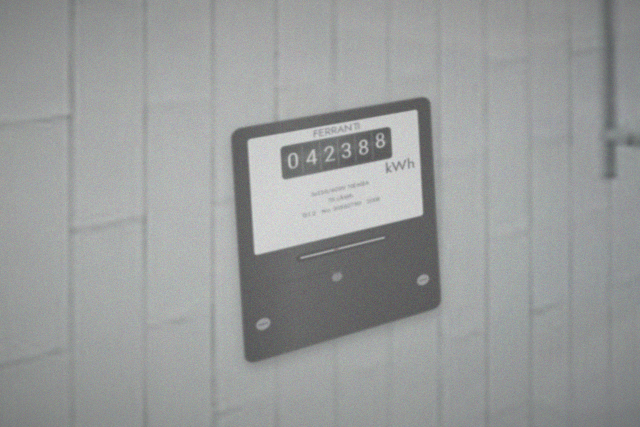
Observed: 42388 kWh
